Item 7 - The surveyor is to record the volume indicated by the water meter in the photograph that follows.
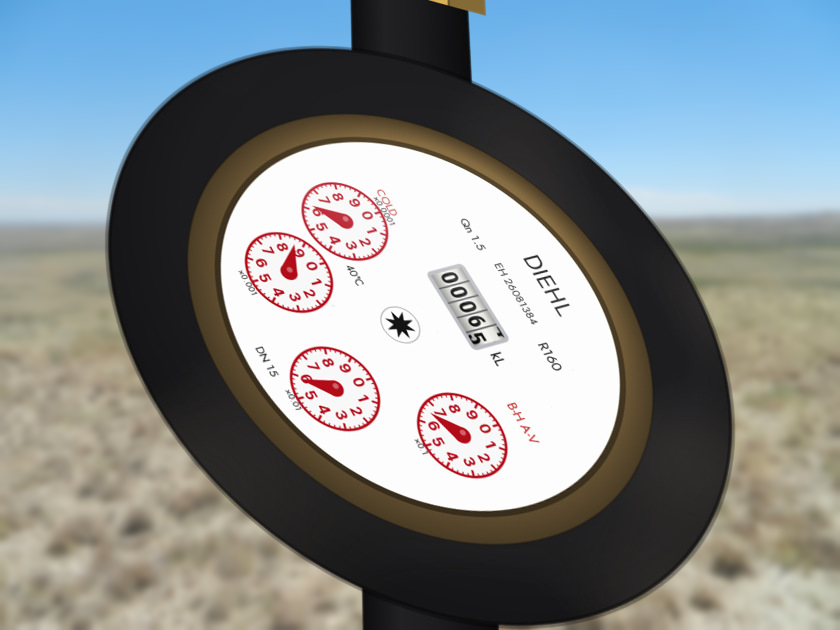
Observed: 64.6586 kL
